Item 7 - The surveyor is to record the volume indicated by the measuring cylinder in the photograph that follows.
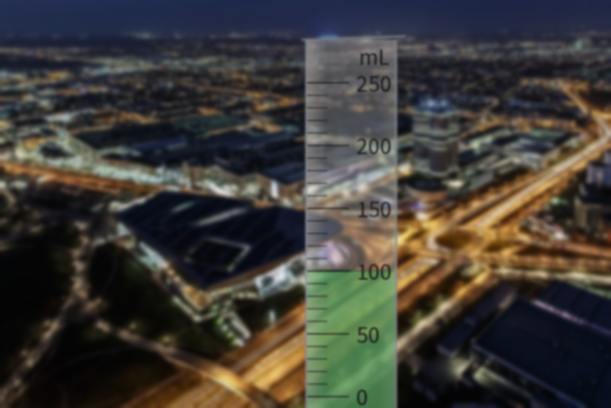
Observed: 100 mL
